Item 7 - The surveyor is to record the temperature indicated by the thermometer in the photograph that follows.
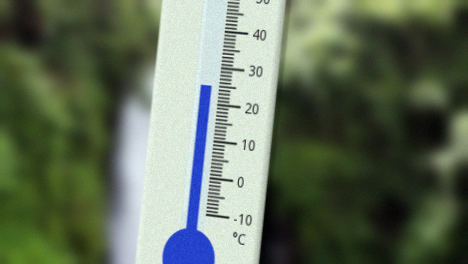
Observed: 25 °C
